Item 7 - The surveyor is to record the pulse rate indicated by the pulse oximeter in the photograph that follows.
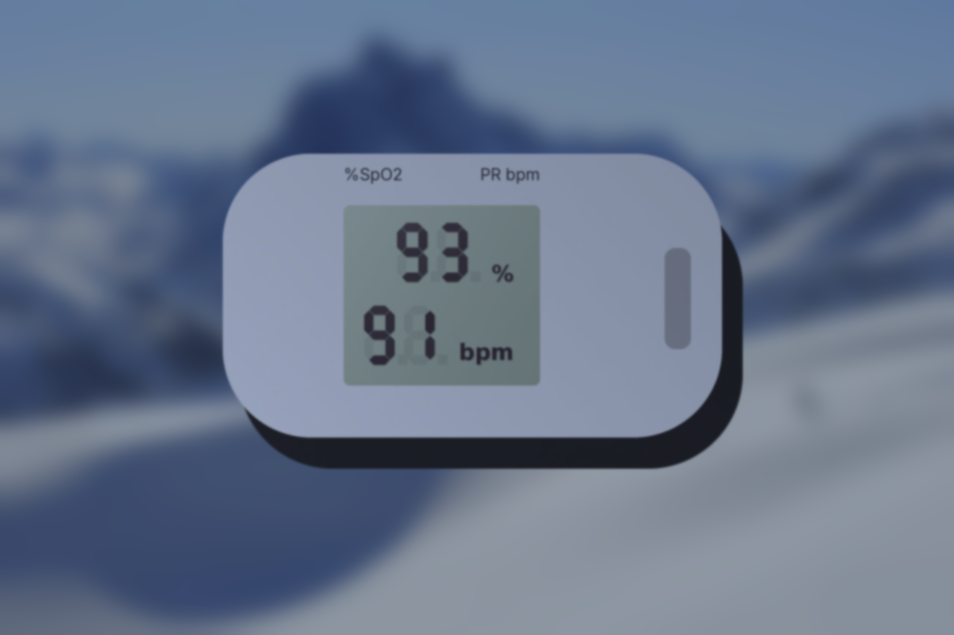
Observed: 91 bpm
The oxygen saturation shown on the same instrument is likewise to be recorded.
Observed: 93 %
